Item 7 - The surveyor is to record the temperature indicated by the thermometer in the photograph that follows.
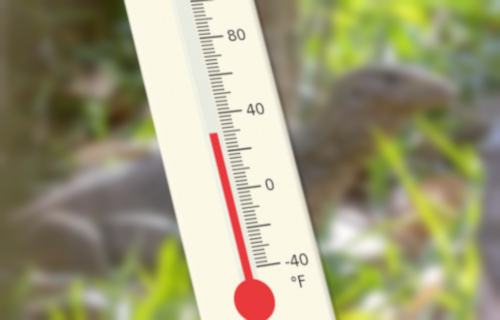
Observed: 30 °F
